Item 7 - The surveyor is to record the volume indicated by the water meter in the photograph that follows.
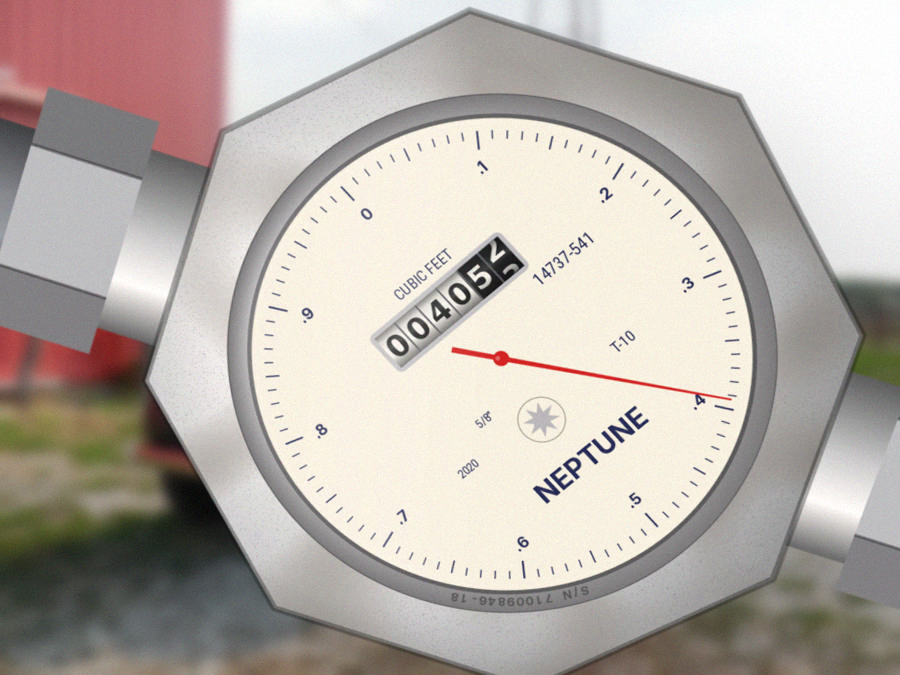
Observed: 4052.39 ft³
